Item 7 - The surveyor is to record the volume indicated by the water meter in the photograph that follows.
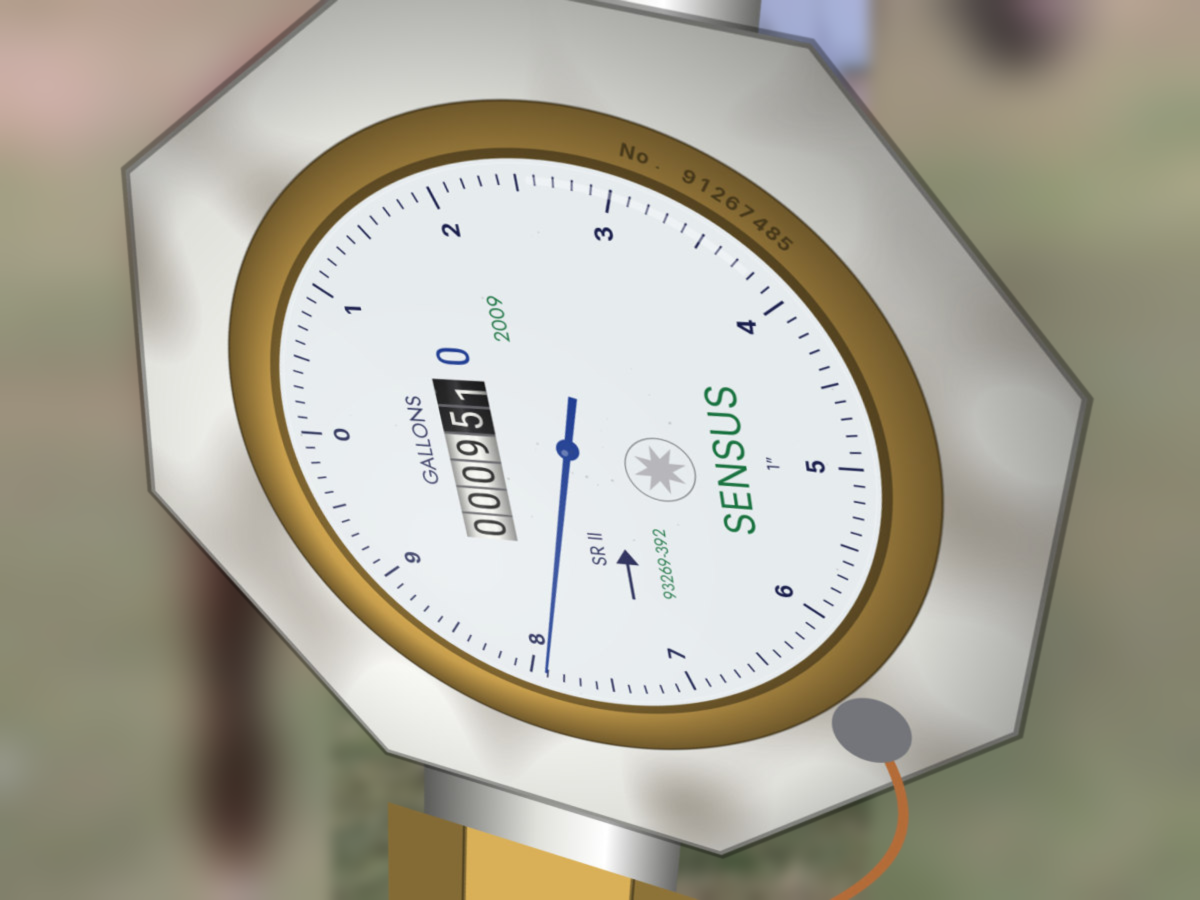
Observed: 9507.9 gal
